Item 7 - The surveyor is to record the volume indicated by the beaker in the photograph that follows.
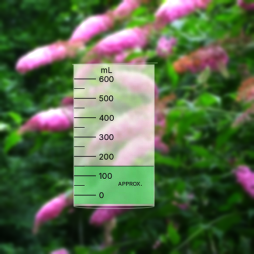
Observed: 150 mL
